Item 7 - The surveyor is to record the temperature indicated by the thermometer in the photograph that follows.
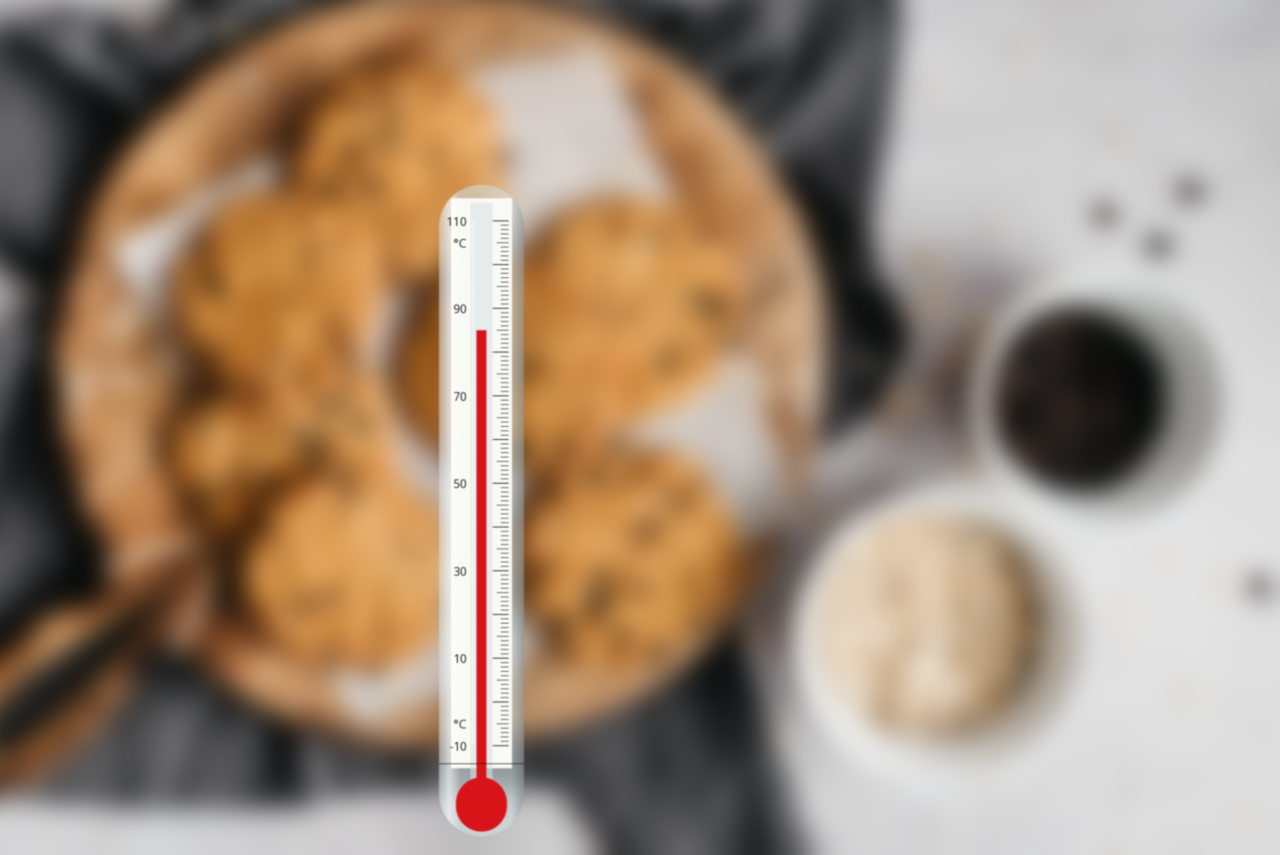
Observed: 85 °C
